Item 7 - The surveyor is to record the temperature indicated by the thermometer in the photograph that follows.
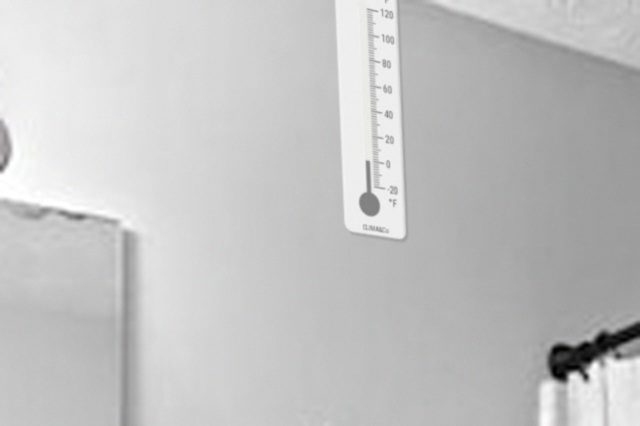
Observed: 0 °F
